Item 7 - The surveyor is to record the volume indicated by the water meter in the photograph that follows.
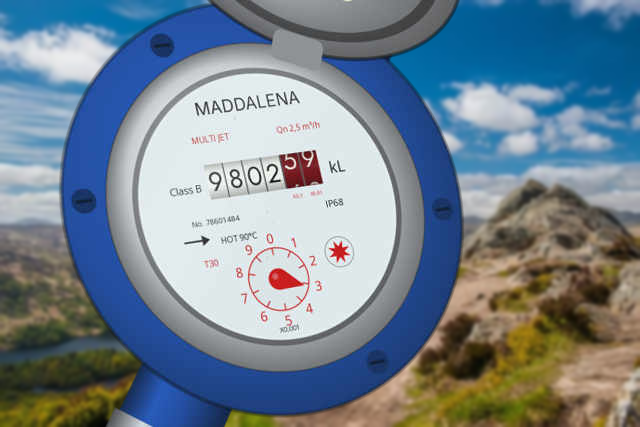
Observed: 9802.593 kL
